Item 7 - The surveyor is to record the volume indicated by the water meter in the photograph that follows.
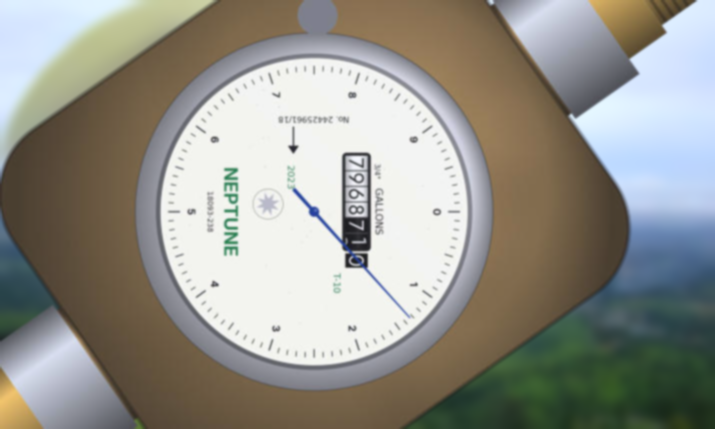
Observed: 7968711.3 gal
